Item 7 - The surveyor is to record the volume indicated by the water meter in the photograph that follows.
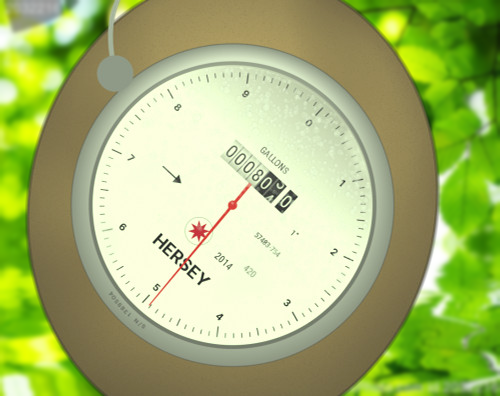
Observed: 8034.9 gal
